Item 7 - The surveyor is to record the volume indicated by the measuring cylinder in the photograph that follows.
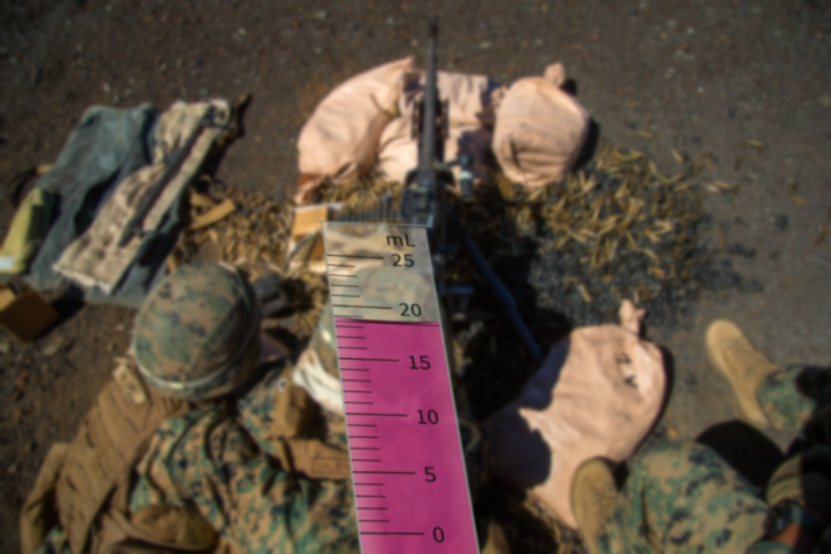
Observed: 18.5 mL
